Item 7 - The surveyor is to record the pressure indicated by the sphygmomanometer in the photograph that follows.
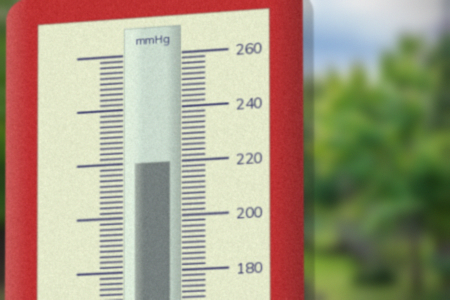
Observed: 220 mmHg
